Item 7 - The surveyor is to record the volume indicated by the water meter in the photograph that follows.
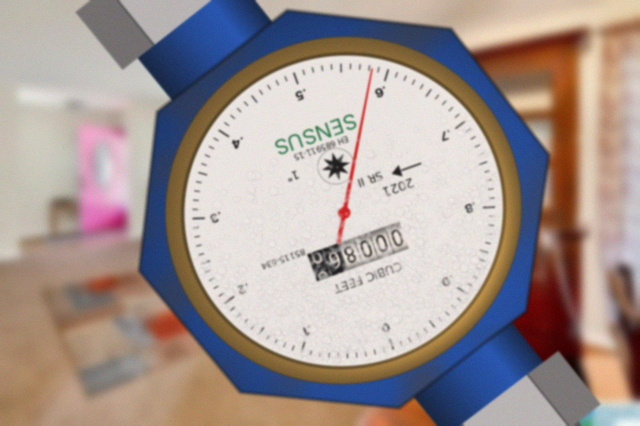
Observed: 868.58 ft³
